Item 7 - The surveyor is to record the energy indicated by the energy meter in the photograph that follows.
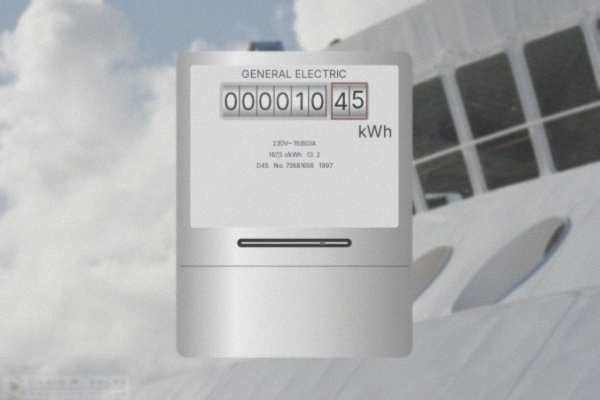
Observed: 10.45 kWh
